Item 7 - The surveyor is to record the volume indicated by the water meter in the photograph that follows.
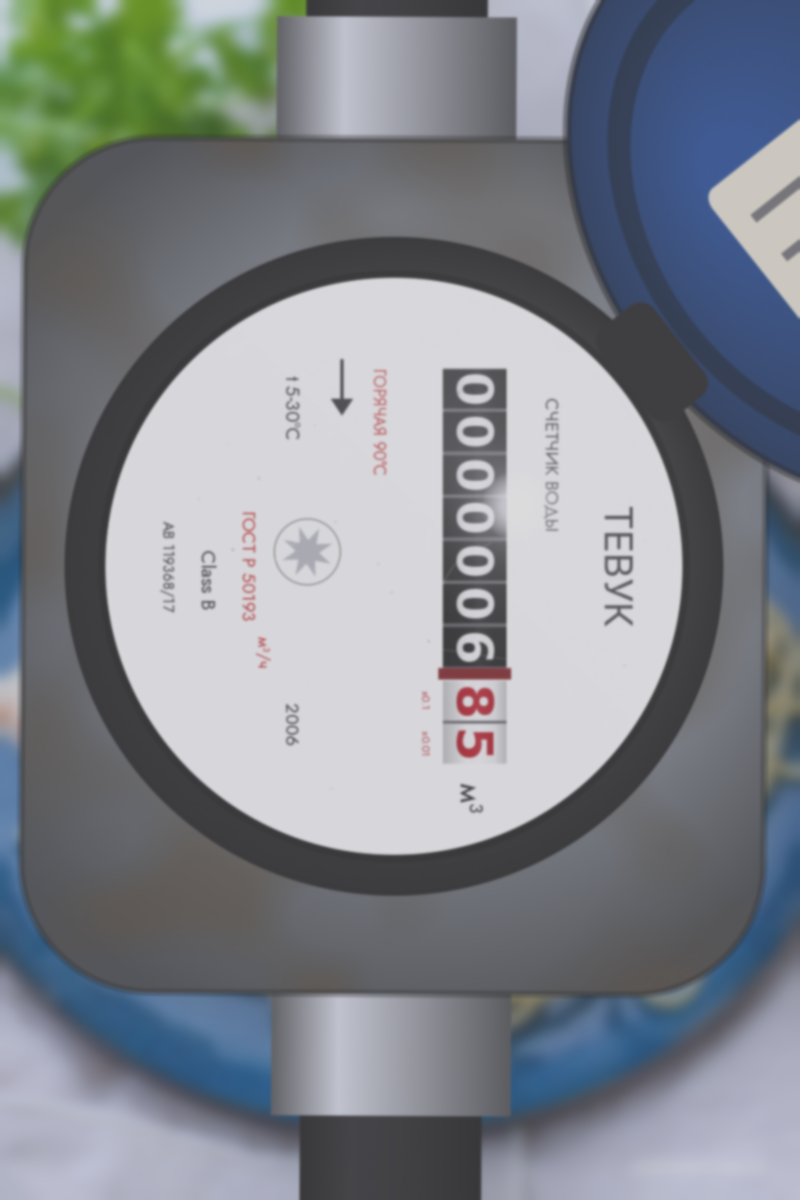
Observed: 6.85 m³
